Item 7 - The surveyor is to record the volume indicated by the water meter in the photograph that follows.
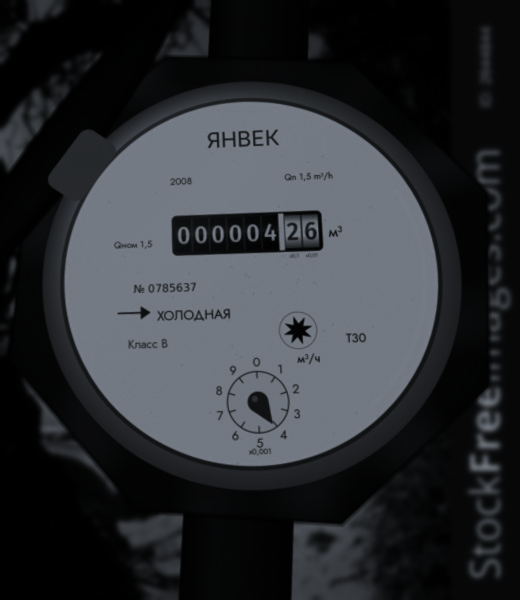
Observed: 4.264 m³
